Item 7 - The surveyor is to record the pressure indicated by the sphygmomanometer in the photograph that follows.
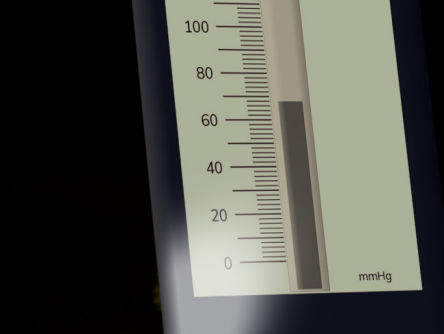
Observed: 68 mmHg
